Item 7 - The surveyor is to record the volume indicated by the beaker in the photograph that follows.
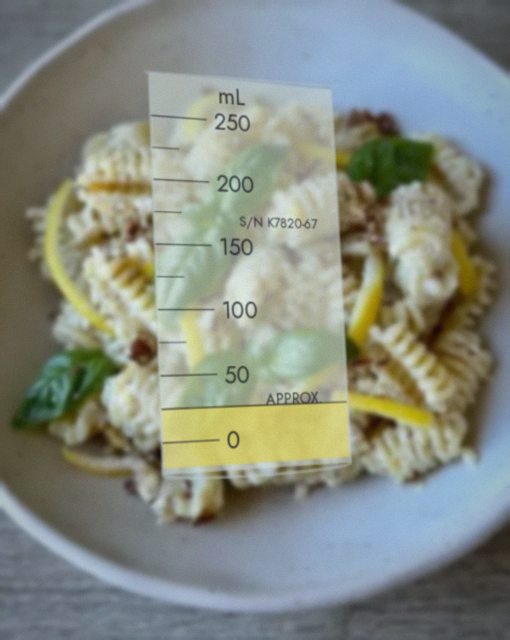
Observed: 25 mL
